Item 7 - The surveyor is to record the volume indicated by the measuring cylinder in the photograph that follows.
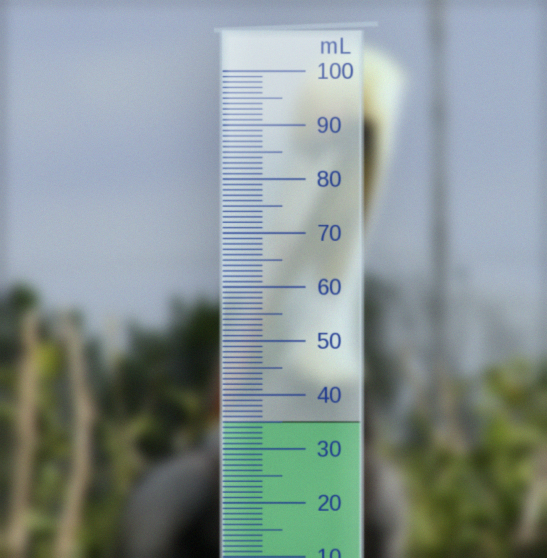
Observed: 35 mL
